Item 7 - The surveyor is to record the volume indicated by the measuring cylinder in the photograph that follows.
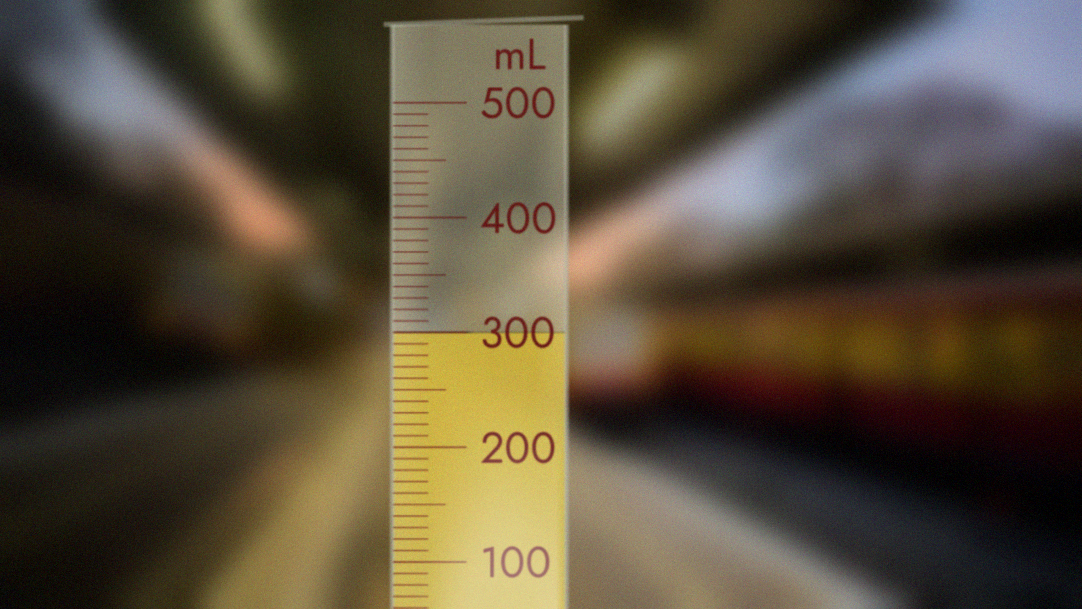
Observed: 300 mL
